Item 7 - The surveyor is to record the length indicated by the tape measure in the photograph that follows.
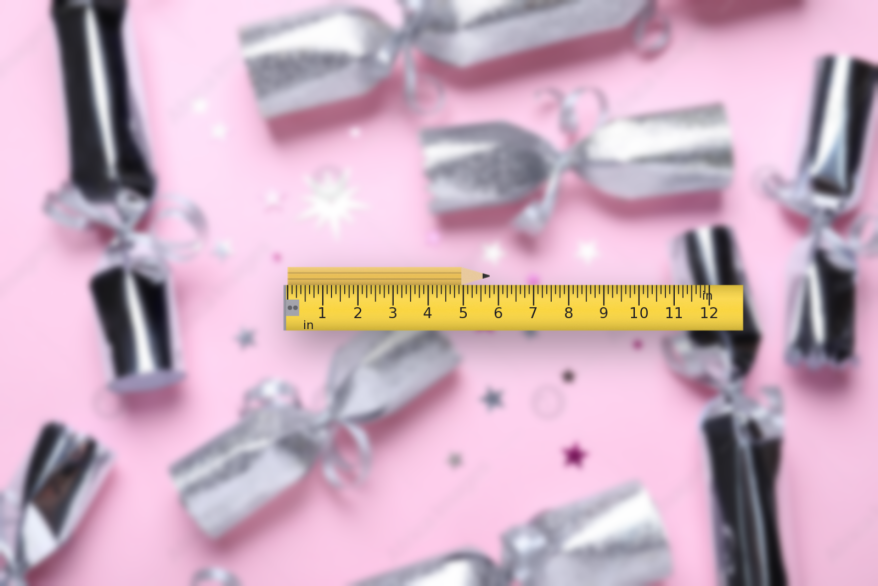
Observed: 5.75 in
